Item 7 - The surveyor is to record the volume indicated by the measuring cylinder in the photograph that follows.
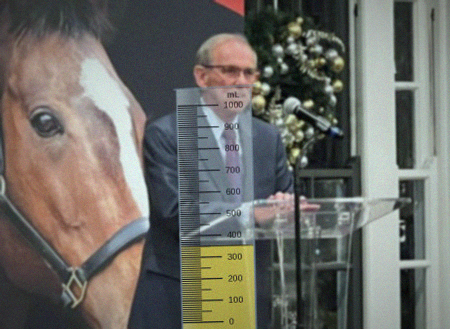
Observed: 350 mL
